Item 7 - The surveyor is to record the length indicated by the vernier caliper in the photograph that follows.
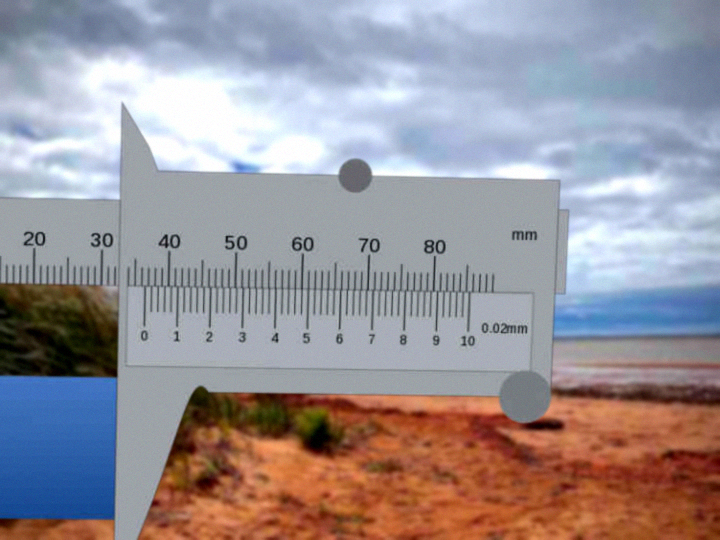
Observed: 36.5 mm
